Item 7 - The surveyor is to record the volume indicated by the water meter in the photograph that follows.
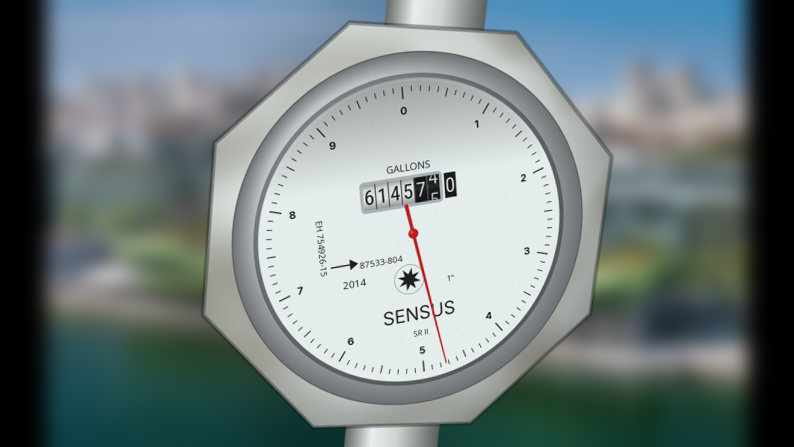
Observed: 6145744.7 gal
